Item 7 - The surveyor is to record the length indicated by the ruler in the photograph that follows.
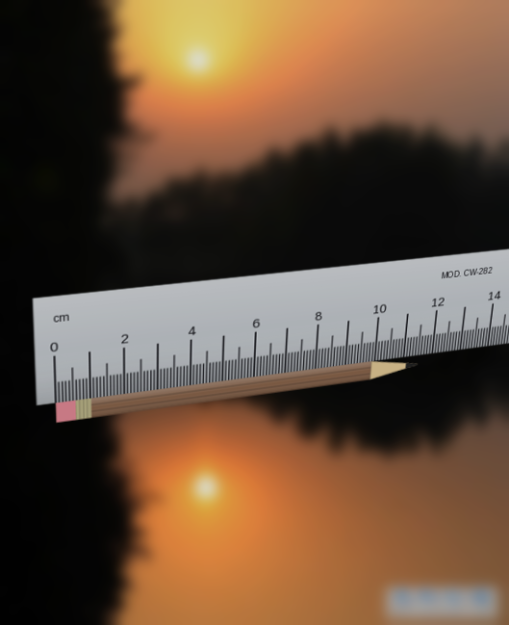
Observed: 11.5 cm
